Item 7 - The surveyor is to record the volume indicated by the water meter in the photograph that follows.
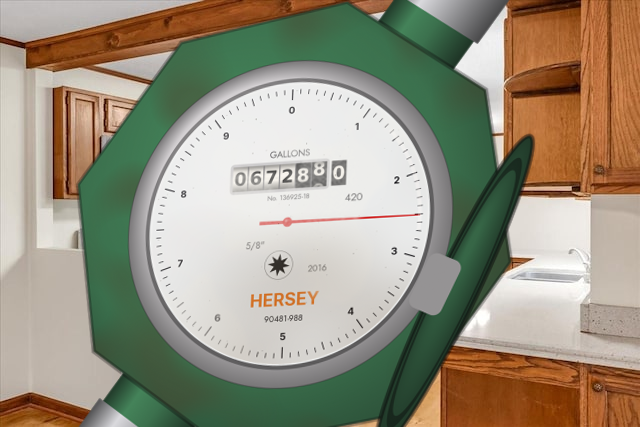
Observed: 672882.5 gal
